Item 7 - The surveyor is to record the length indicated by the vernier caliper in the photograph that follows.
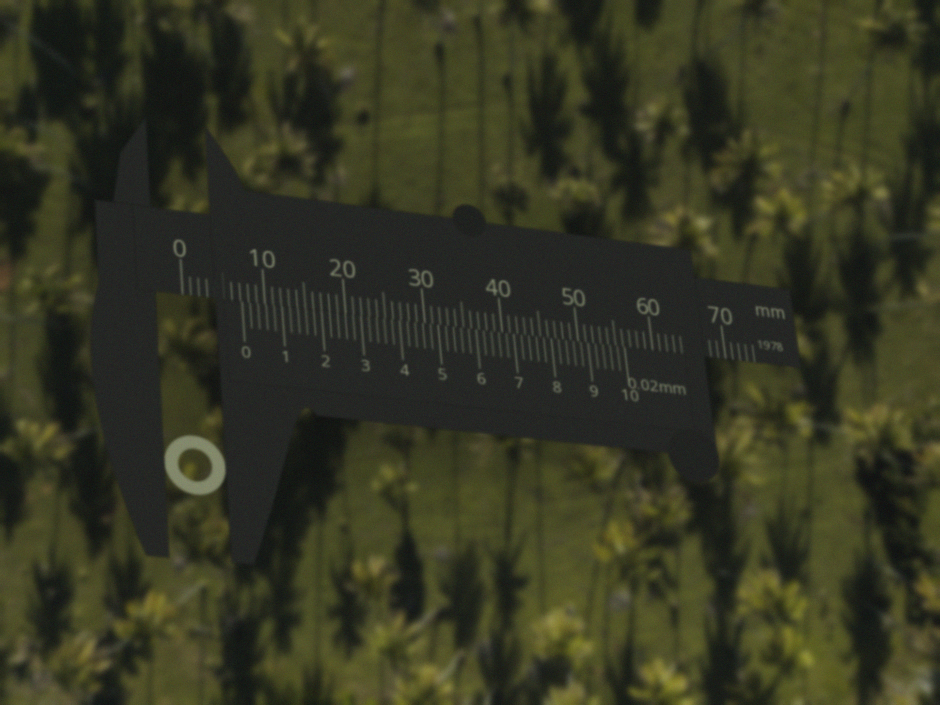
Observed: 7.2 mm
